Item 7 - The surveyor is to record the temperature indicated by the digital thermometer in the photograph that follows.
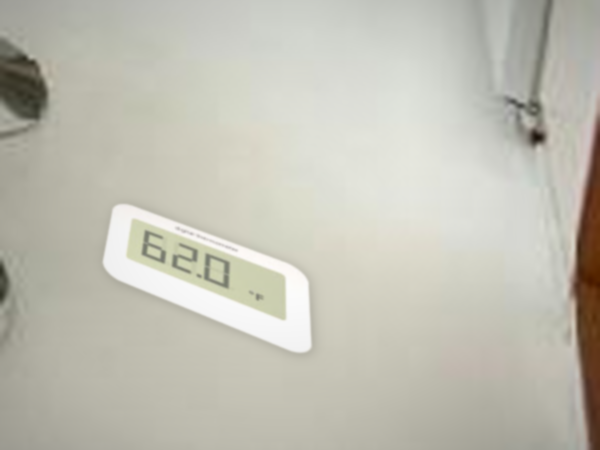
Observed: 62.0 °F
